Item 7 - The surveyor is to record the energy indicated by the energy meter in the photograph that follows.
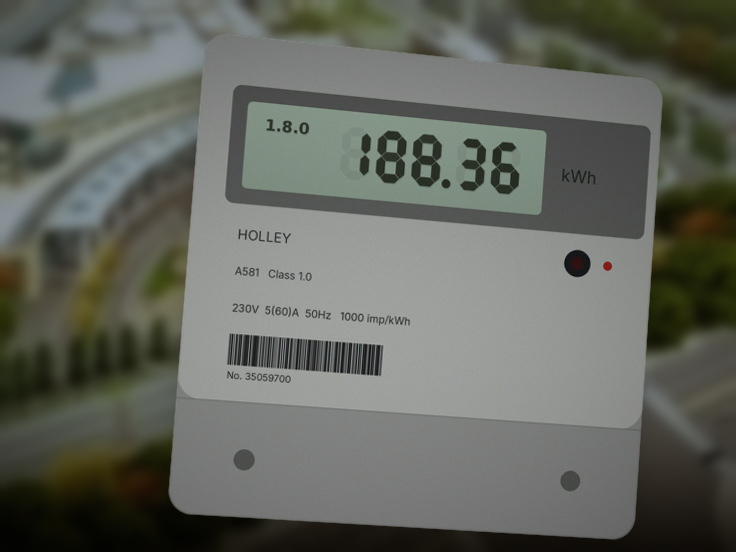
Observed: 188.36 kWh
